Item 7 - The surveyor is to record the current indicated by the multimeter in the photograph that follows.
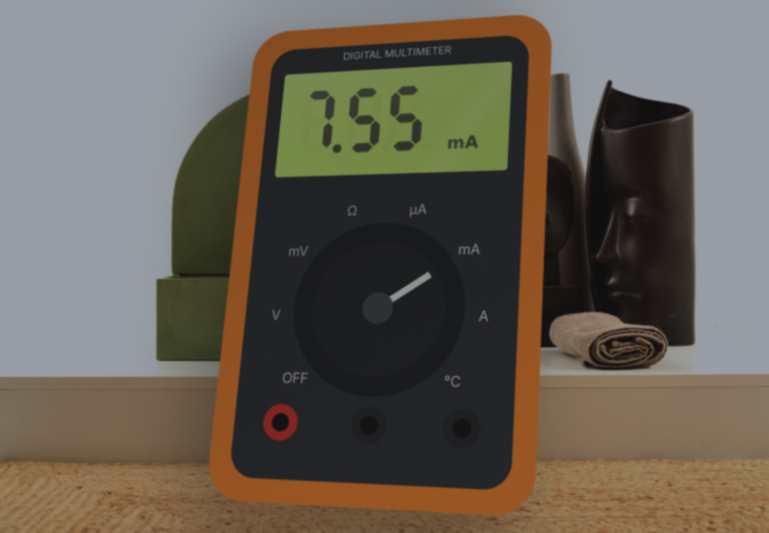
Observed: 7.55 mA
